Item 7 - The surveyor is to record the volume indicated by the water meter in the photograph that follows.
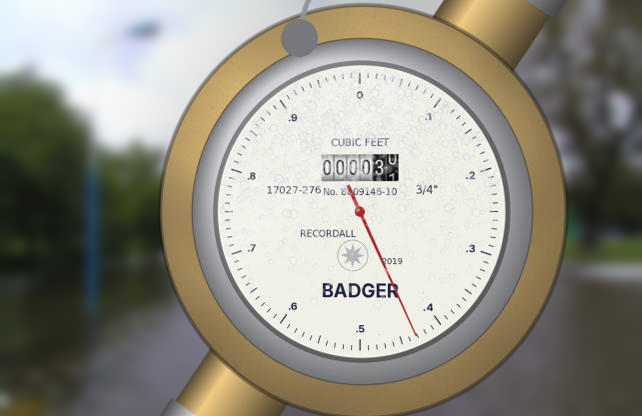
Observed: 30.43 ft³
